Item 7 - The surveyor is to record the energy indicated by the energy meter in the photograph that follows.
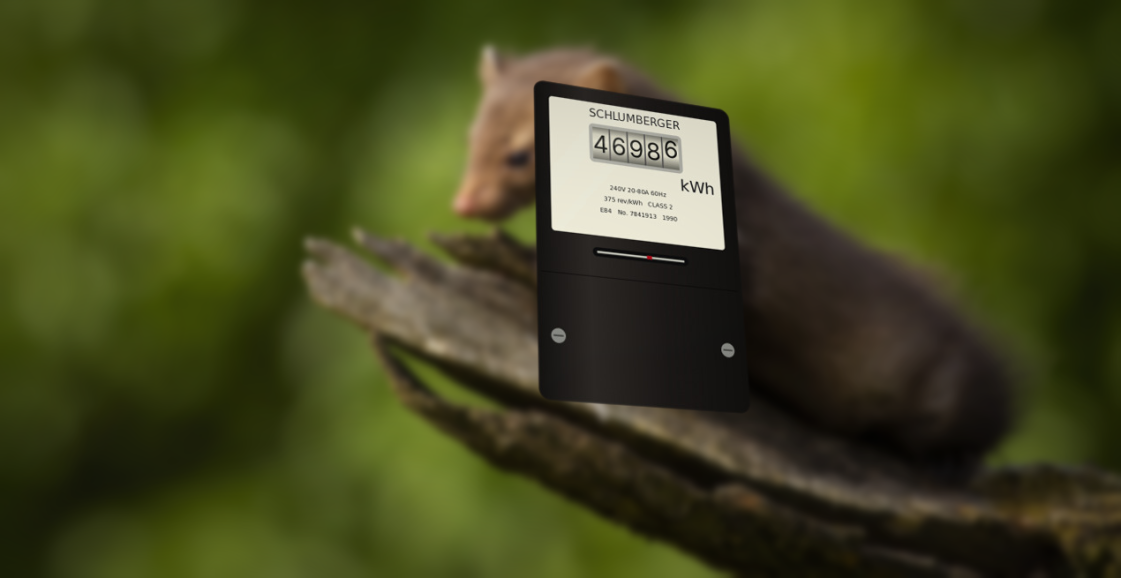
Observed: 46986 kWh
